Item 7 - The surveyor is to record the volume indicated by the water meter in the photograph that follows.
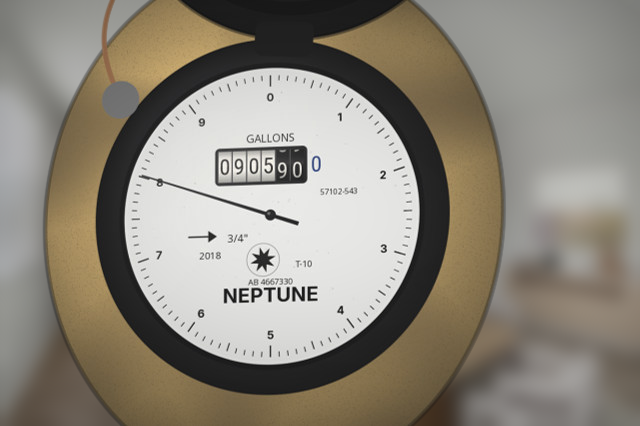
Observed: 905898.0 gal
